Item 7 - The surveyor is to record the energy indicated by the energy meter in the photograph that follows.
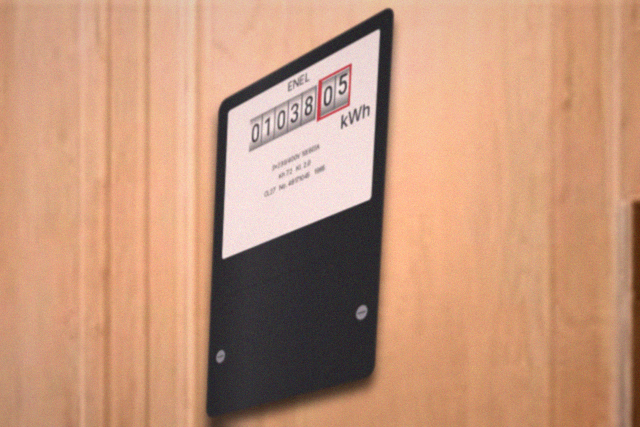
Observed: 1038.05 kWh
